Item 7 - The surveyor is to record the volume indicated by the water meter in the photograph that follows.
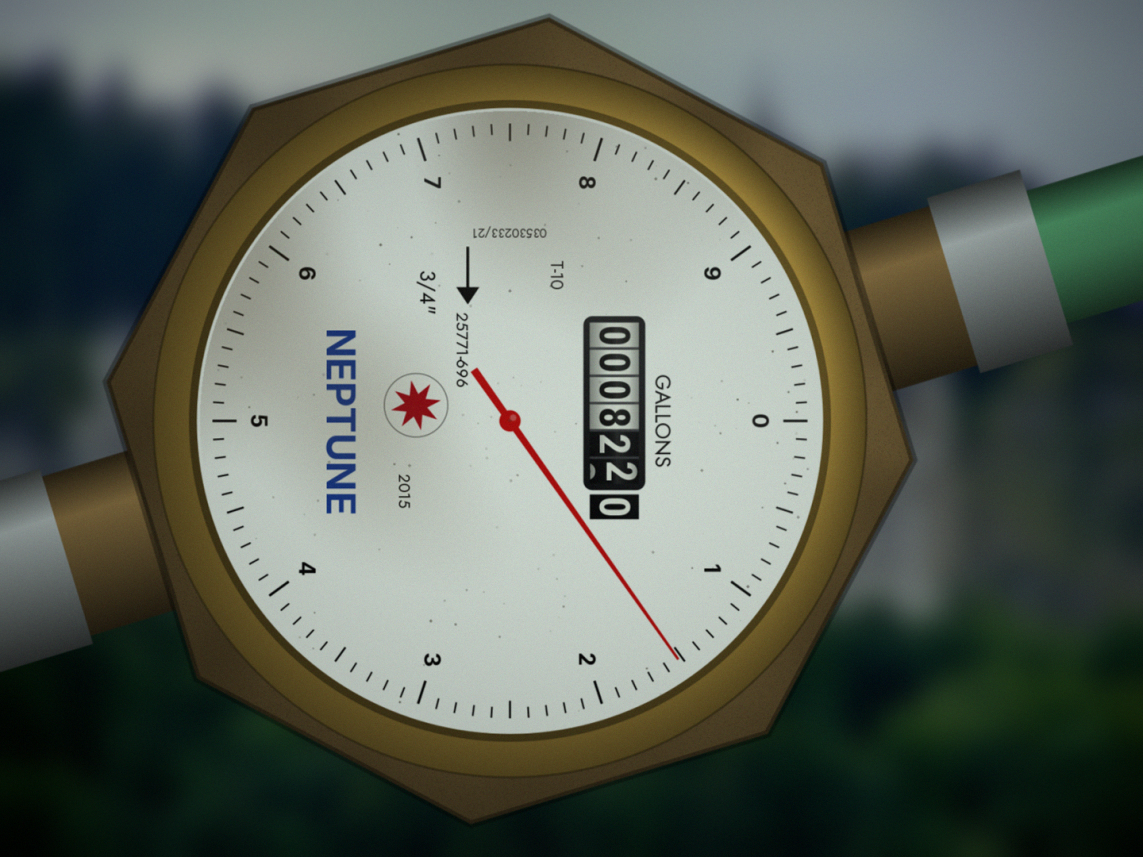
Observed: 8221.5 gal
